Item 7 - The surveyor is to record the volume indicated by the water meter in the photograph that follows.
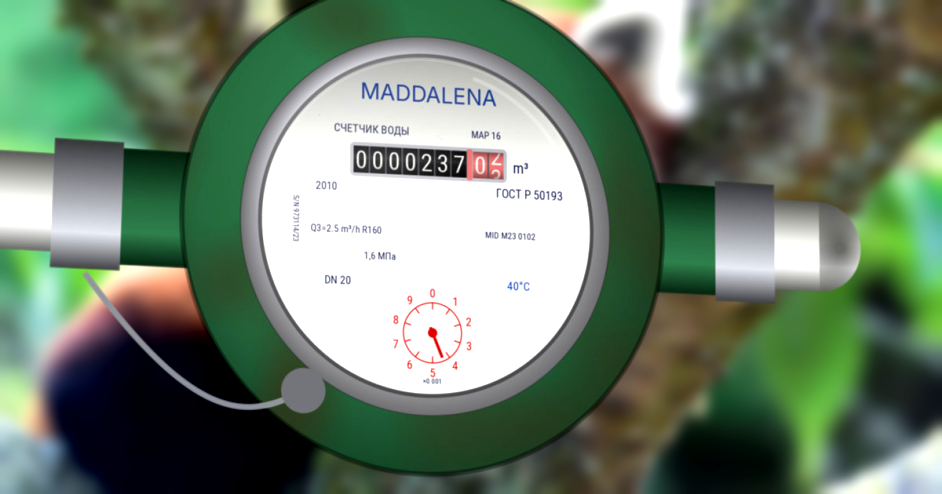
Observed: 237.024 m³
